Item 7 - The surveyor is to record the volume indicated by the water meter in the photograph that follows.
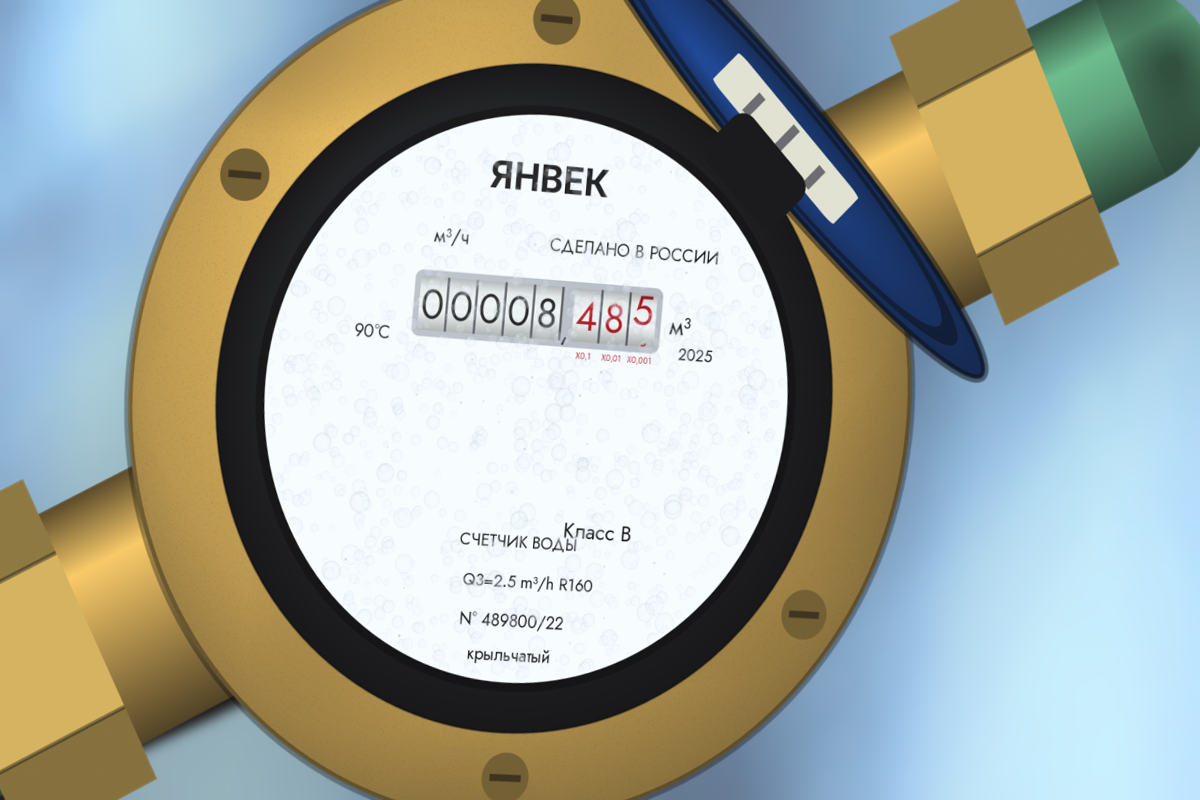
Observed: 8.485 m³
